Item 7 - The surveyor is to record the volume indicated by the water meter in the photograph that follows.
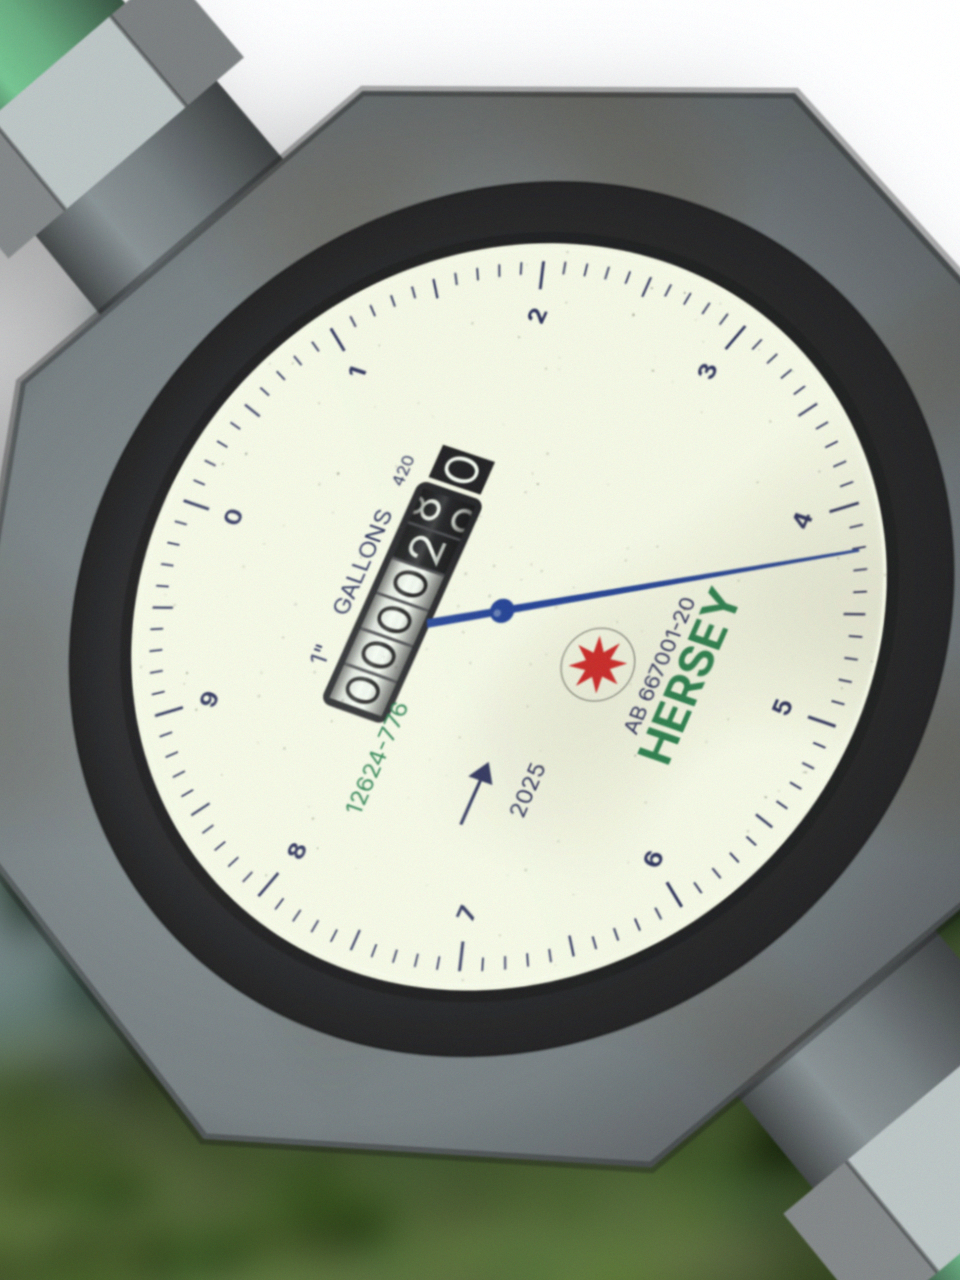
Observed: 284.2 gal
